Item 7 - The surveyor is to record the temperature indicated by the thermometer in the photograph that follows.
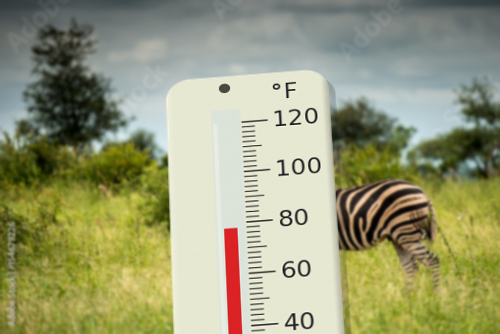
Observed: 78 °F
